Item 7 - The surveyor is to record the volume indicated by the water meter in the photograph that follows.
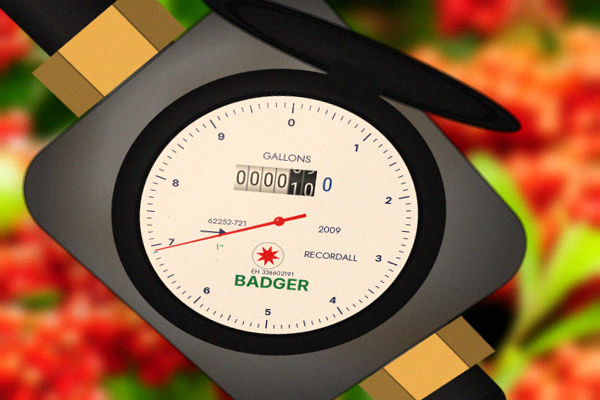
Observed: 96.9 gal
